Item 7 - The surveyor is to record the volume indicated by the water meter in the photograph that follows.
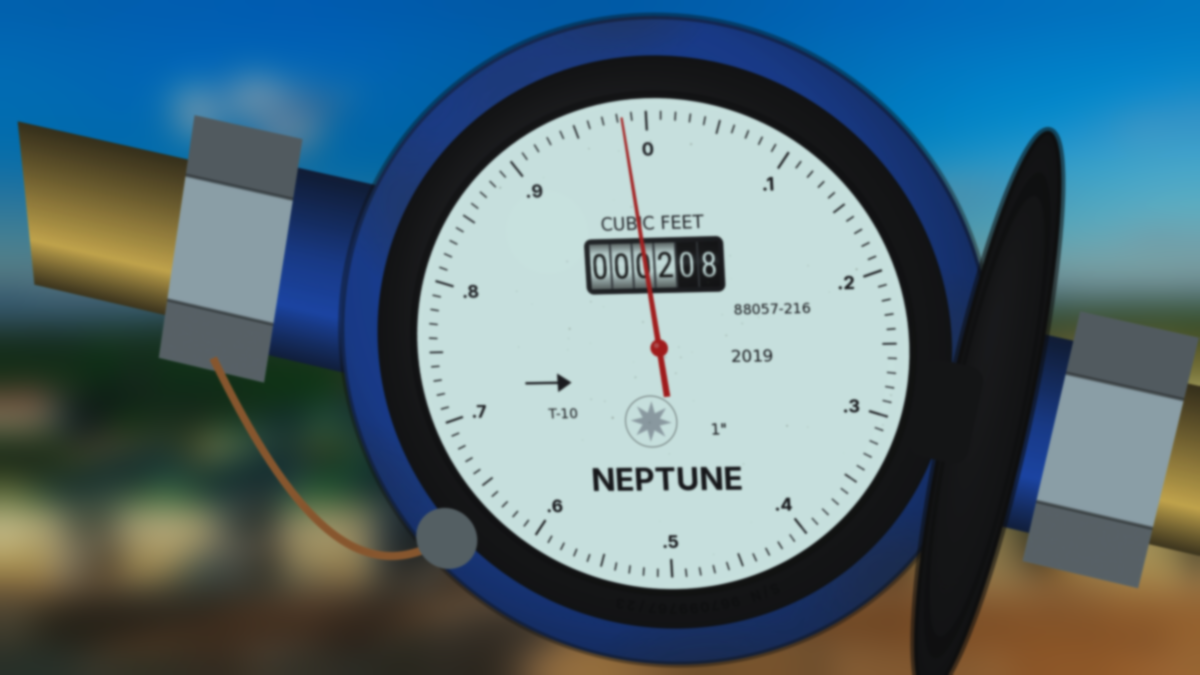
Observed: 207.98 ft³
